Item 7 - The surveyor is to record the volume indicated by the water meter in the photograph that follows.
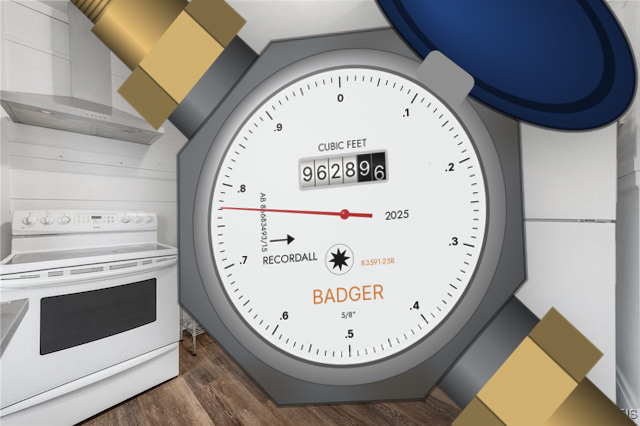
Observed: 962895.77 ft³
